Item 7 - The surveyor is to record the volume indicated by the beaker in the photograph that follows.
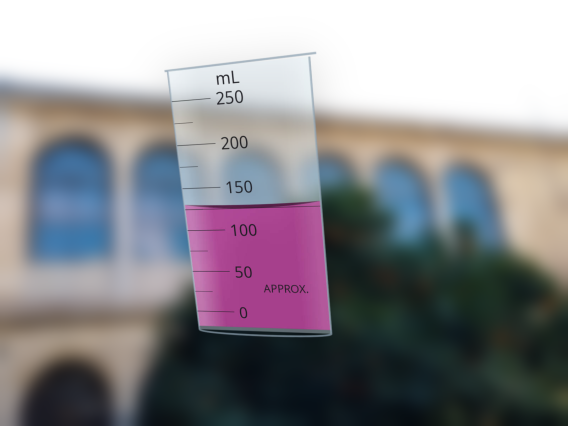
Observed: 125 mL
